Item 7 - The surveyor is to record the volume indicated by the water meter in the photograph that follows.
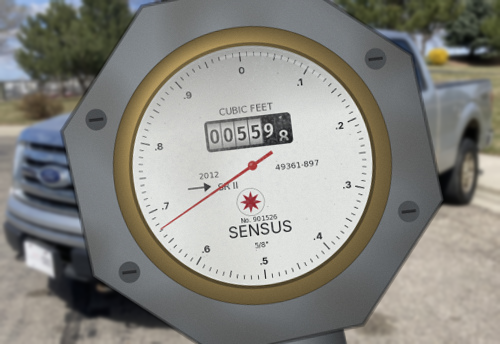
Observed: 5597.67 ft³
